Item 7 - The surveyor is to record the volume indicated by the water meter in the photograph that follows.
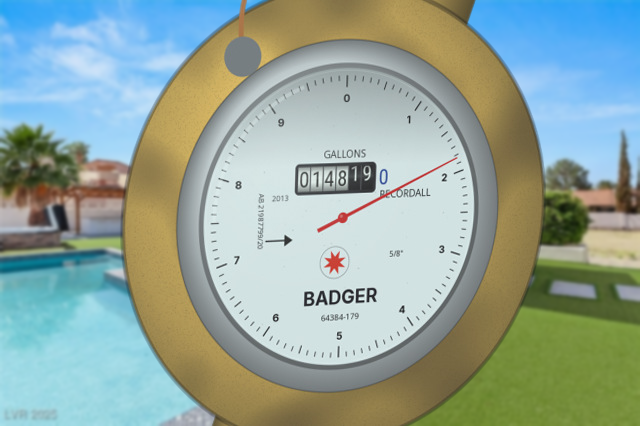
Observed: 148191.8 gal
